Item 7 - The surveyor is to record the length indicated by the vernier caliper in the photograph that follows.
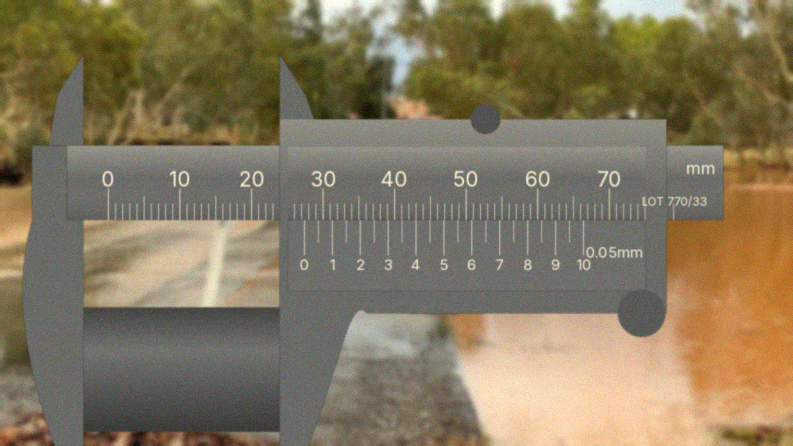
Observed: 27.4 mm
